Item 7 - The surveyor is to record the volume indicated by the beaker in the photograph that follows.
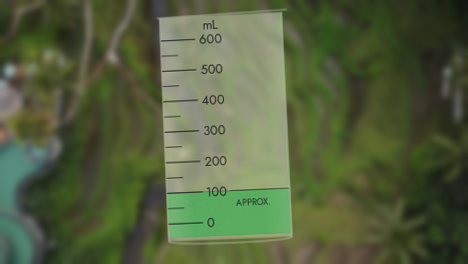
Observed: 100 mL
